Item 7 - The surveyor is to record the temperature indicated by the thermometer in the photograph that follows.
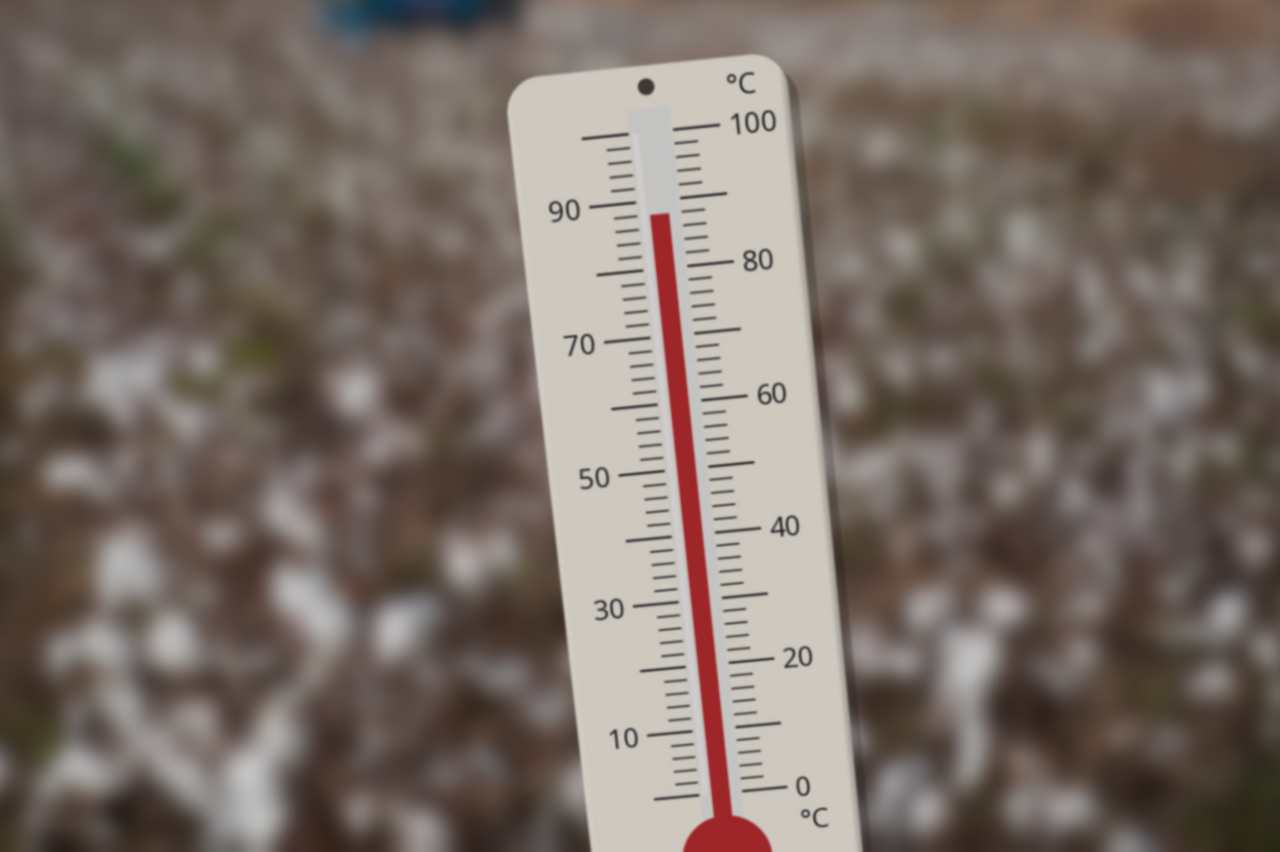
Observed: 88 °C
